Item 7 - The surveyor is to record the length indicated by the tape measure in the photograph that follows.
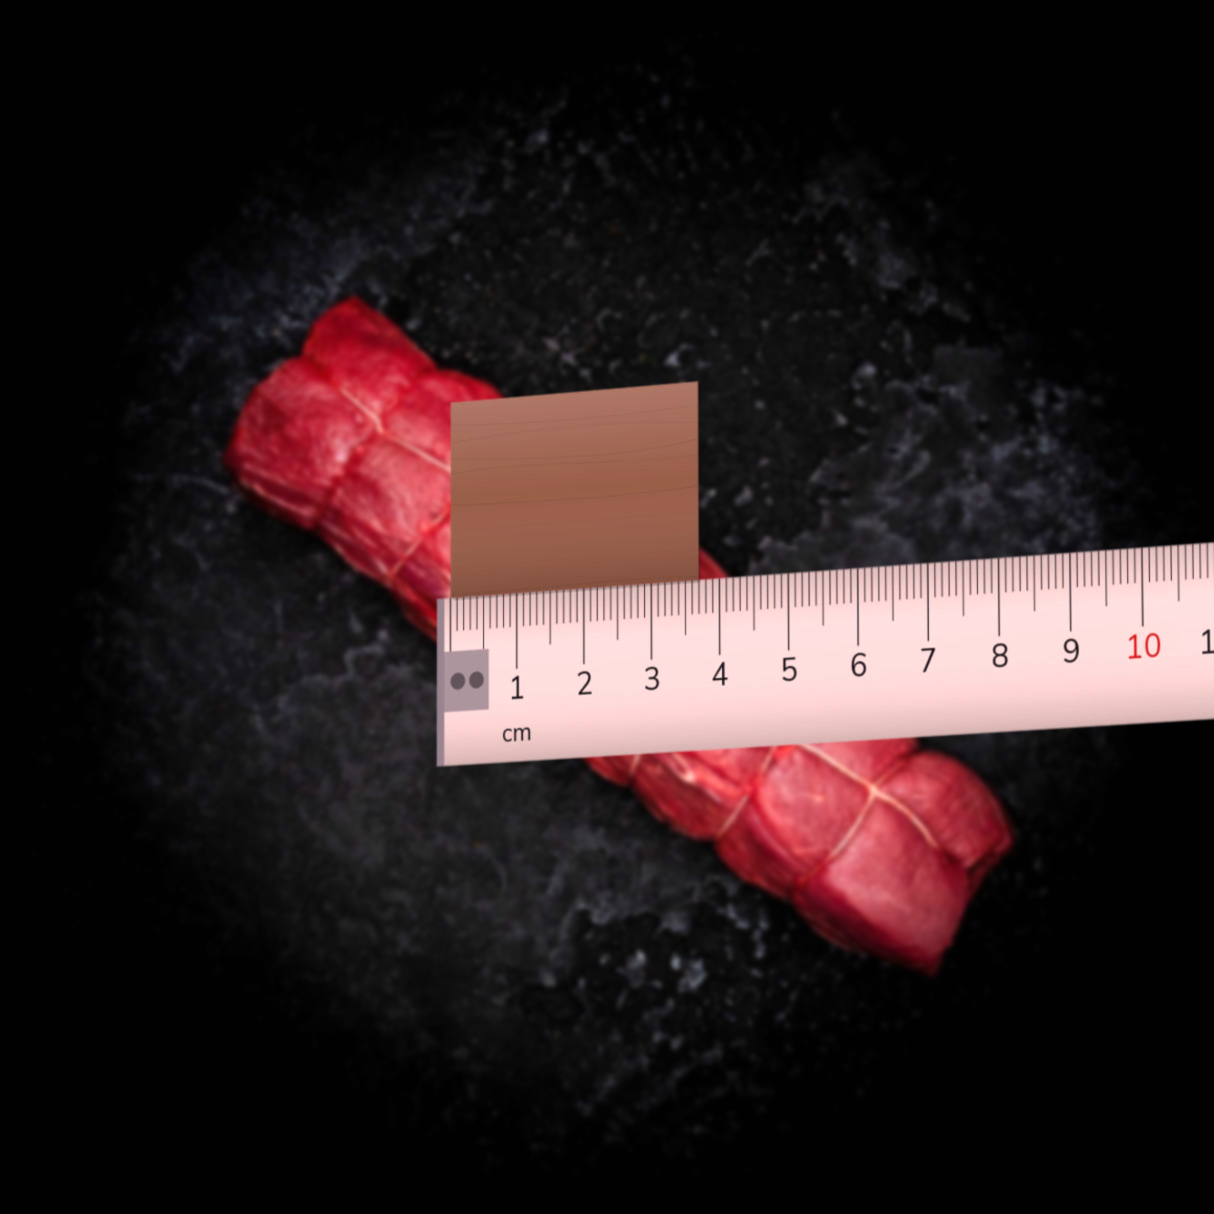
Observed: 3.7 cm
